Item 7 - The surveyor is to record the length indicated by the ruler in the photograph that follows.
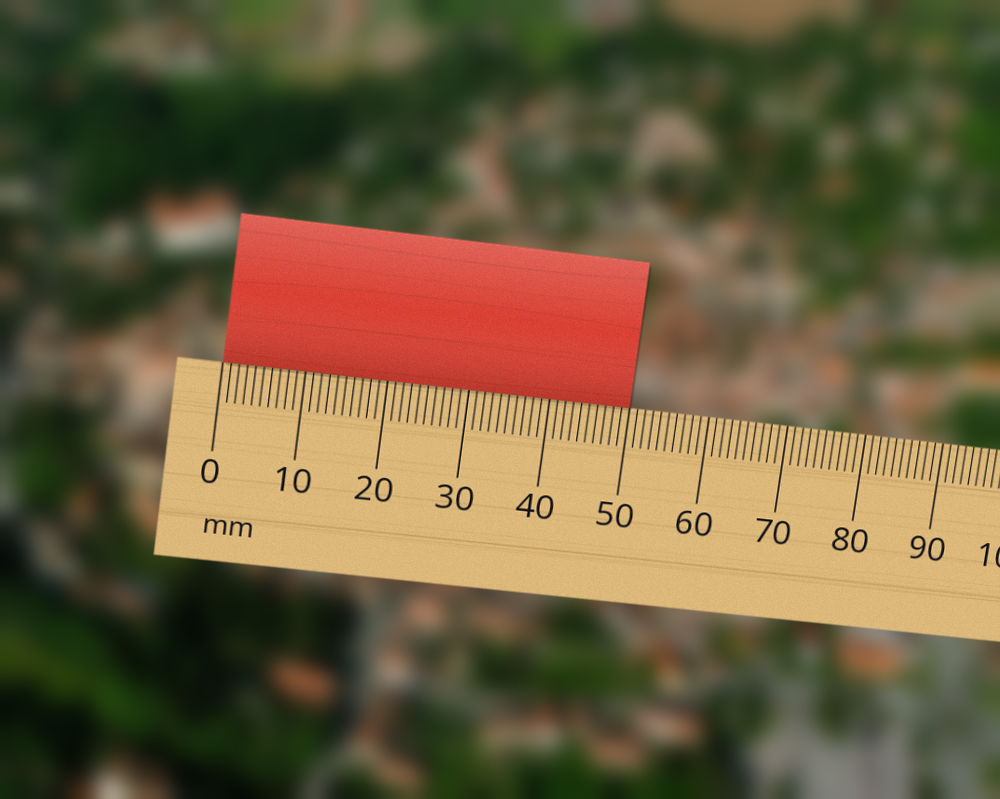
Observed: 50 mm
